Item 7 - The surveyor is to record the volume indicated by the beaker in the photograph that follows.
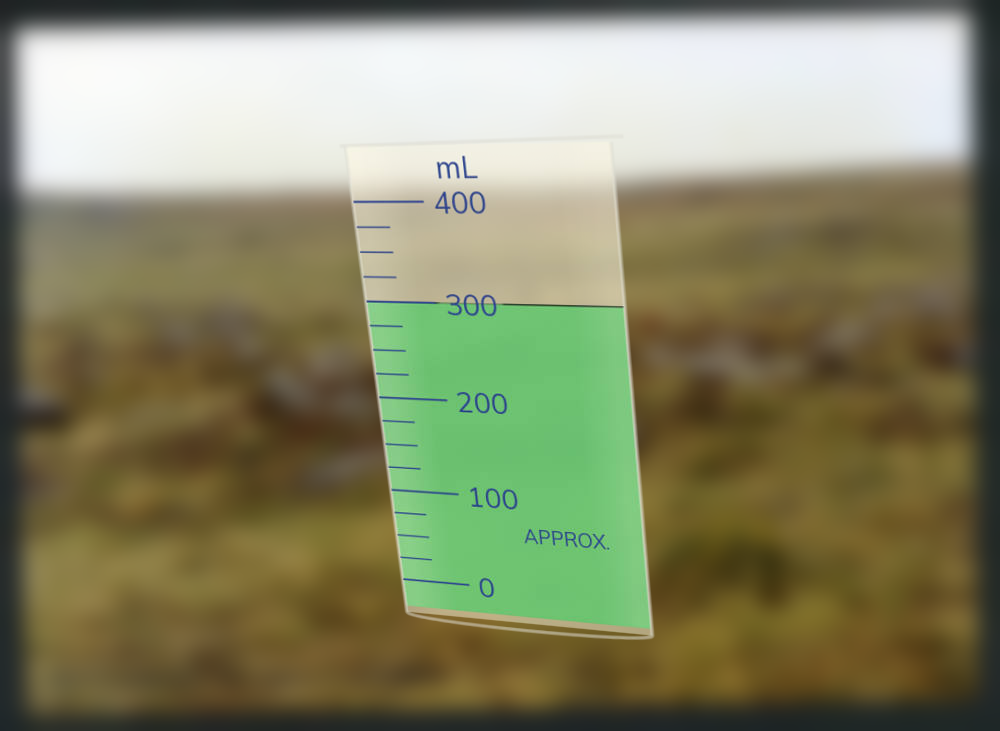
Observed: 300 mL
